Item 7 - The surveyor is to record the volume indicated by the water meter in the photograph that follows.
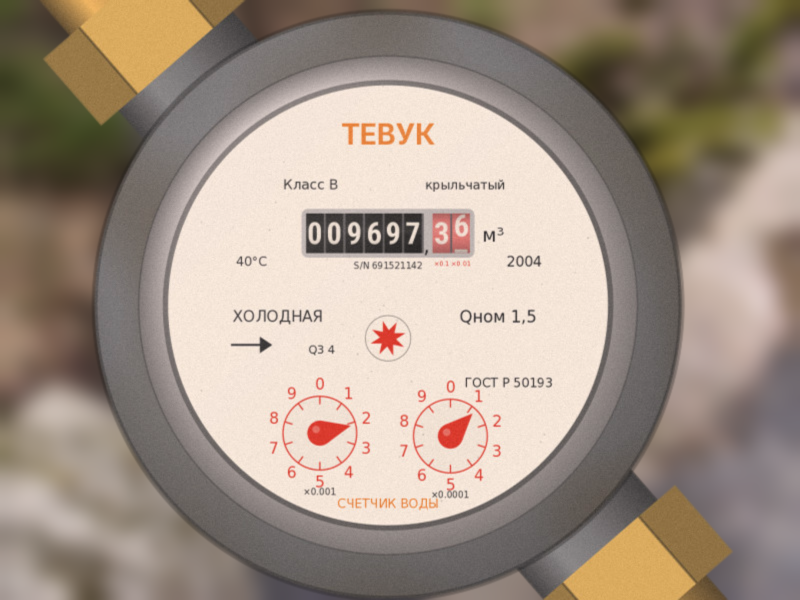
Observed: 9697.3621 m³
